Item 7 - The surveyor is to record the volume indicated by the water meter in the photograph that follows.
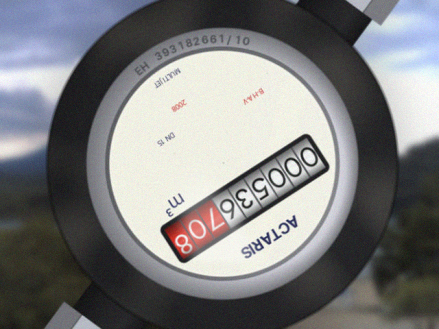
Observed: 536.708 m³
